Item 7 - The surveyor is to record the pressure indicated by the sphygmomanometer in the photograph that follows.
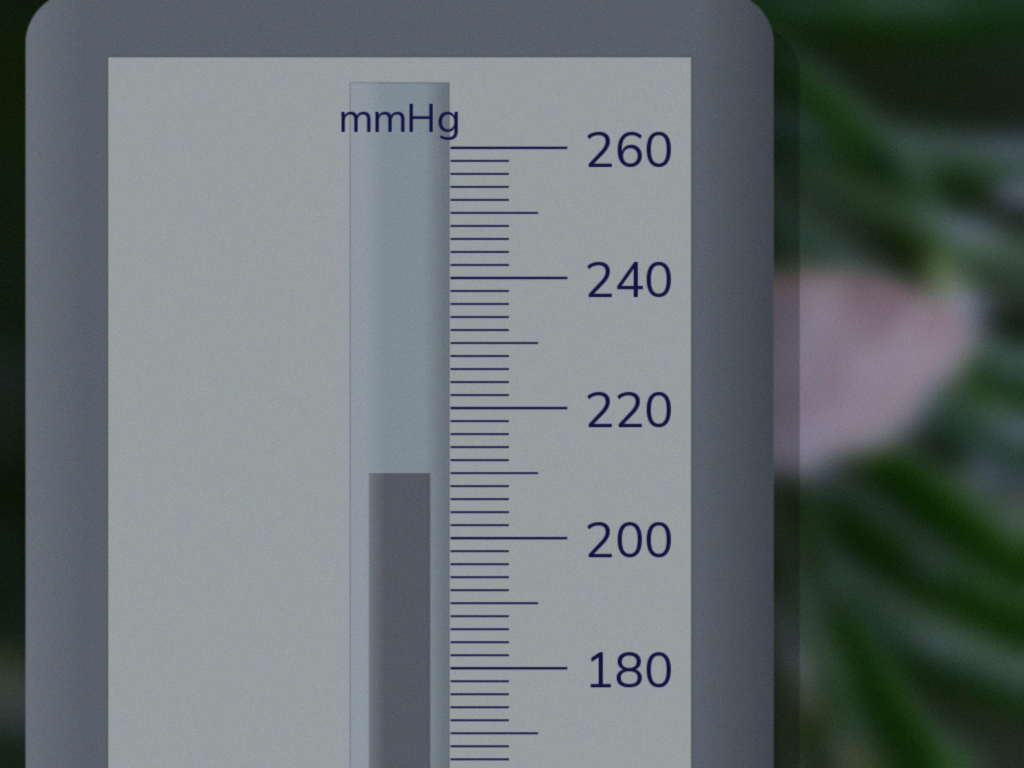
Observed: 210 mmHg
